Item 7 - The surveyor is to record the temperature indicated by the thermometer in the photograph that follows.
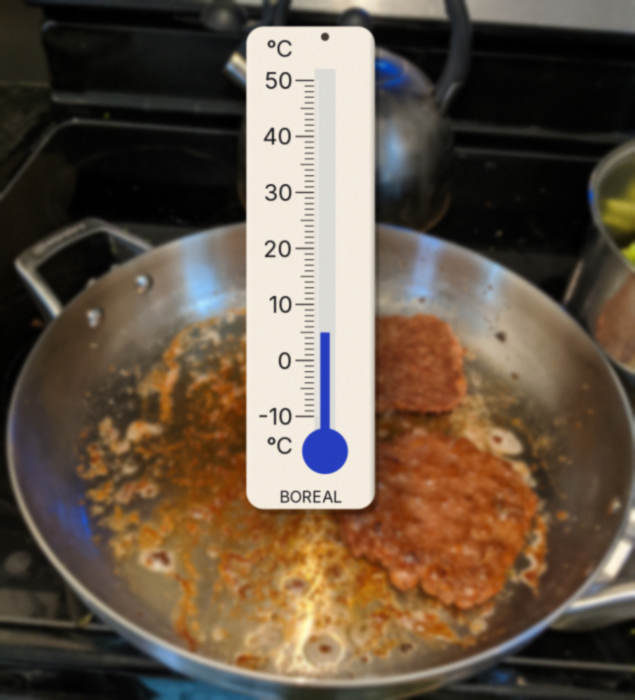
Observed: 5 °C
